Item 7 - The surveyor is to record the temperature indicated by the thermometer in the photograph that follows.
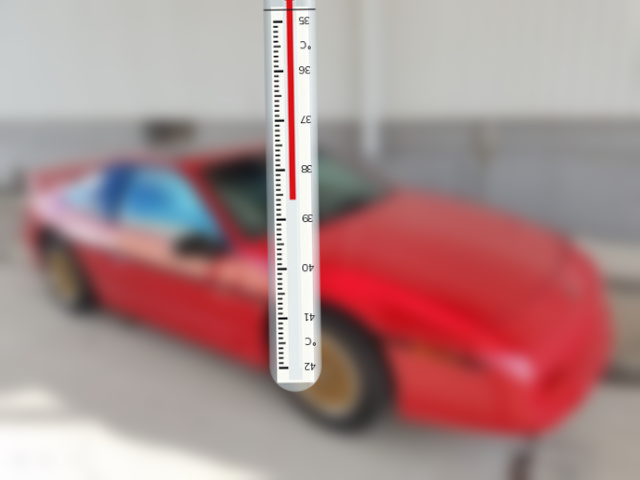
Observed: 38.6 °C
